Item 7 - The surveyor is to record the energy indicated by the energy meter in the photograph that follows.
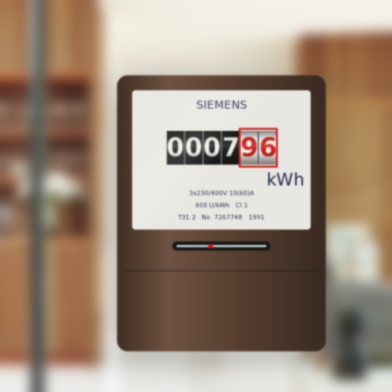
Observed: 7.96 kWh
